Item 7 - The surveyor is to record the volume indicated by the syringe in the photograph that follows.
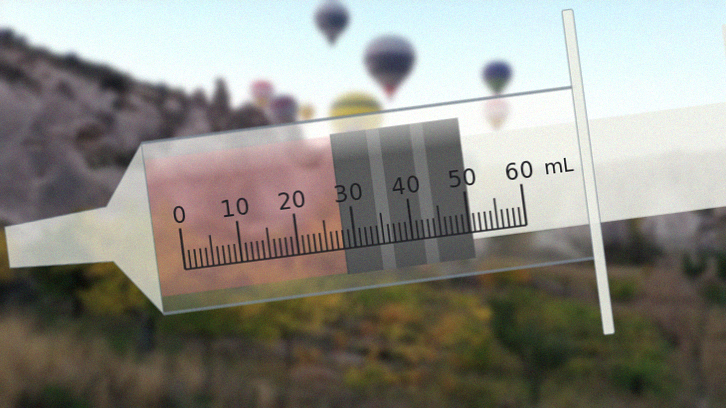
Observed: 28 mL
